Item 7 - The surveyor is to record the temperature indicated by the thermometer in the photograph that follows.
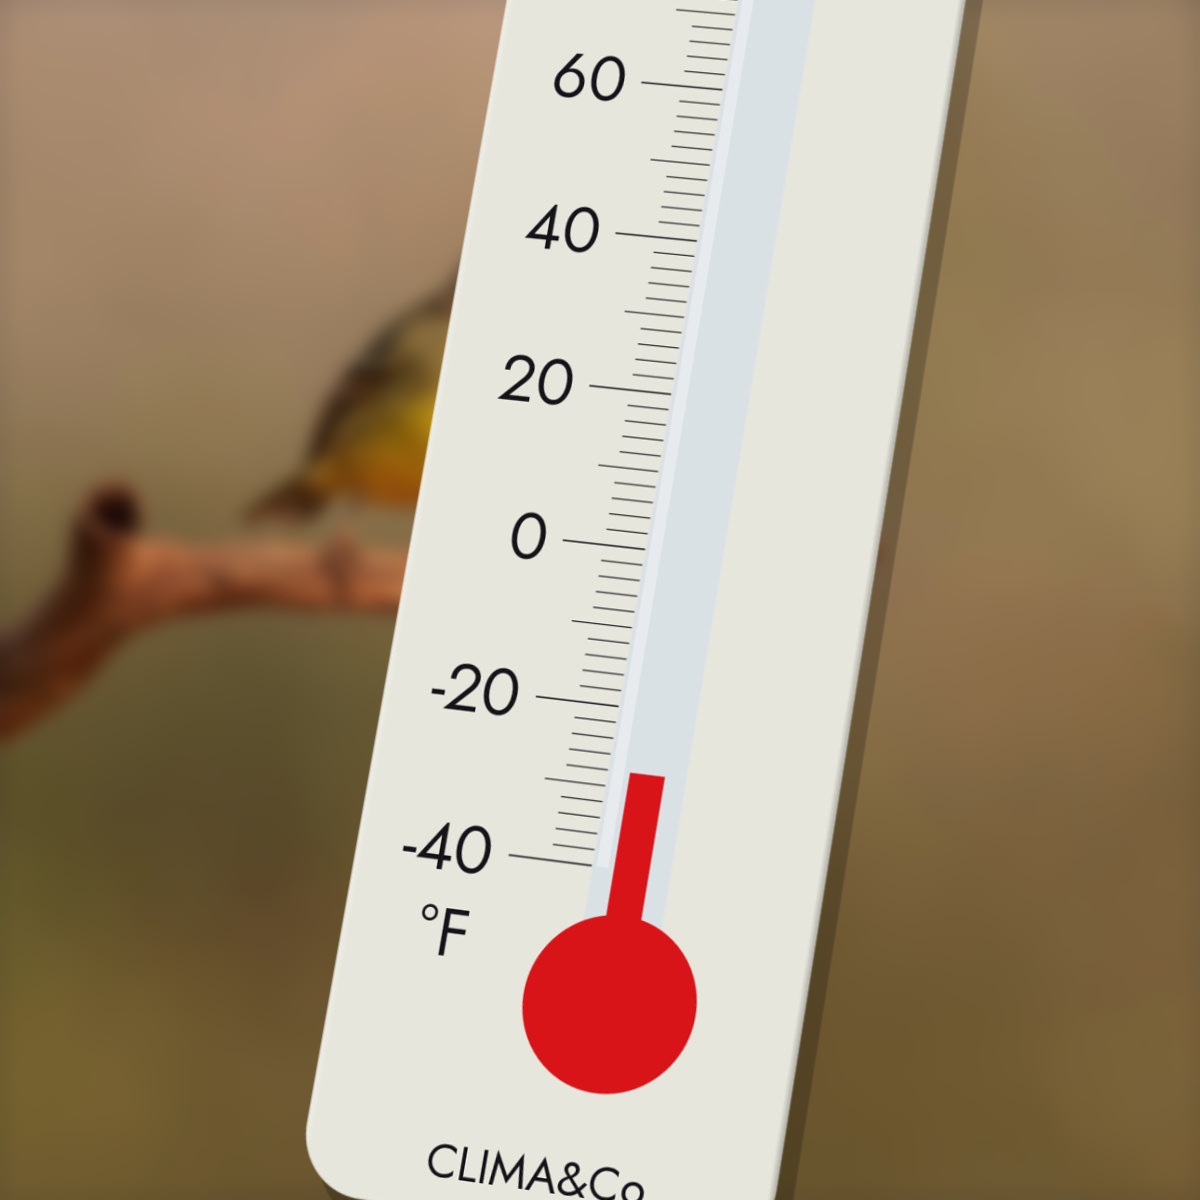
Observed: -28 °F
